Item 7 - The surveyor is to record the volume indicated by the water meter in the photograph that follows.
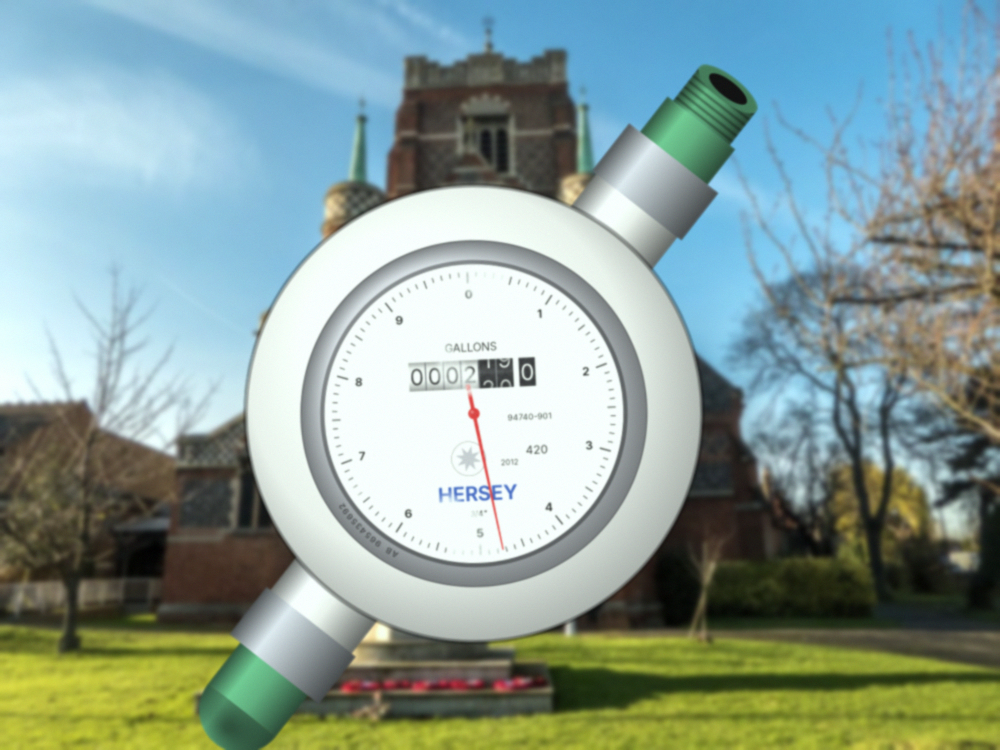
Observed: 2194.7 gal
